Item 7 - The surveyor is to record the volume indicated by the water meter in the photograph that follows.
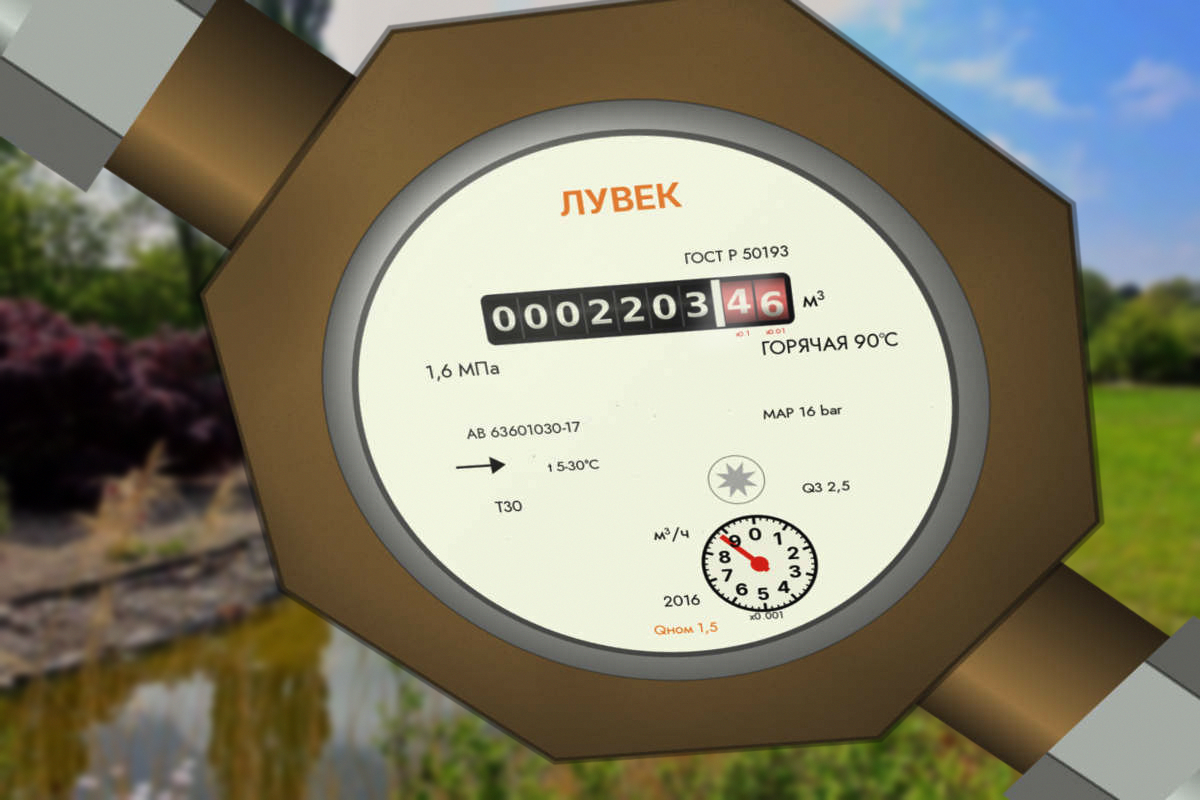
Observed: 2203.458 m³
